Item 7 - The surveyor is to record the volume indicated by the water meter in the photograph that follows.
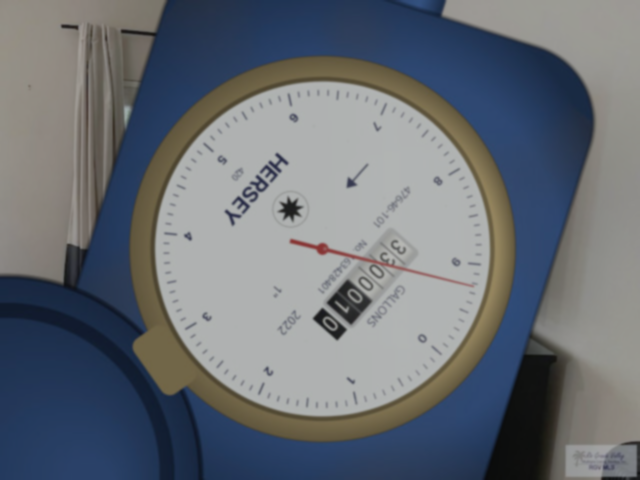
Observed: 3300009.2 gal
